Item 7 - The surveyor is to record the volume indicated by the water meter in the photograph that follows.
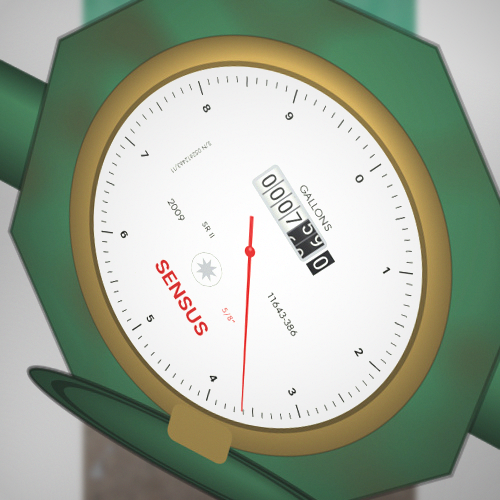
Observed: 7593.6 gal
